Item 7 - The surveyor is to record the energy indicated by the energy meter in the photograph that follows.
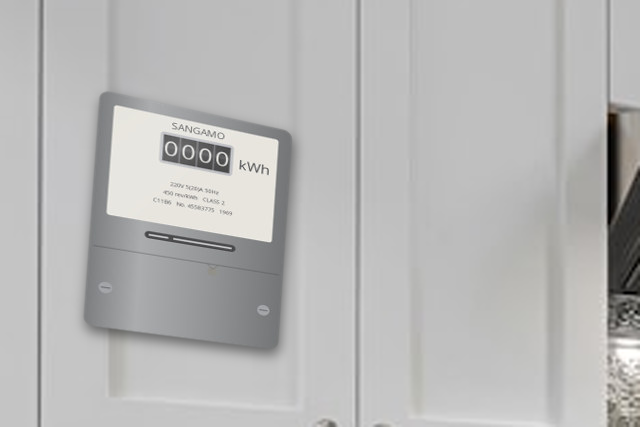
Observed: 0 kWh
